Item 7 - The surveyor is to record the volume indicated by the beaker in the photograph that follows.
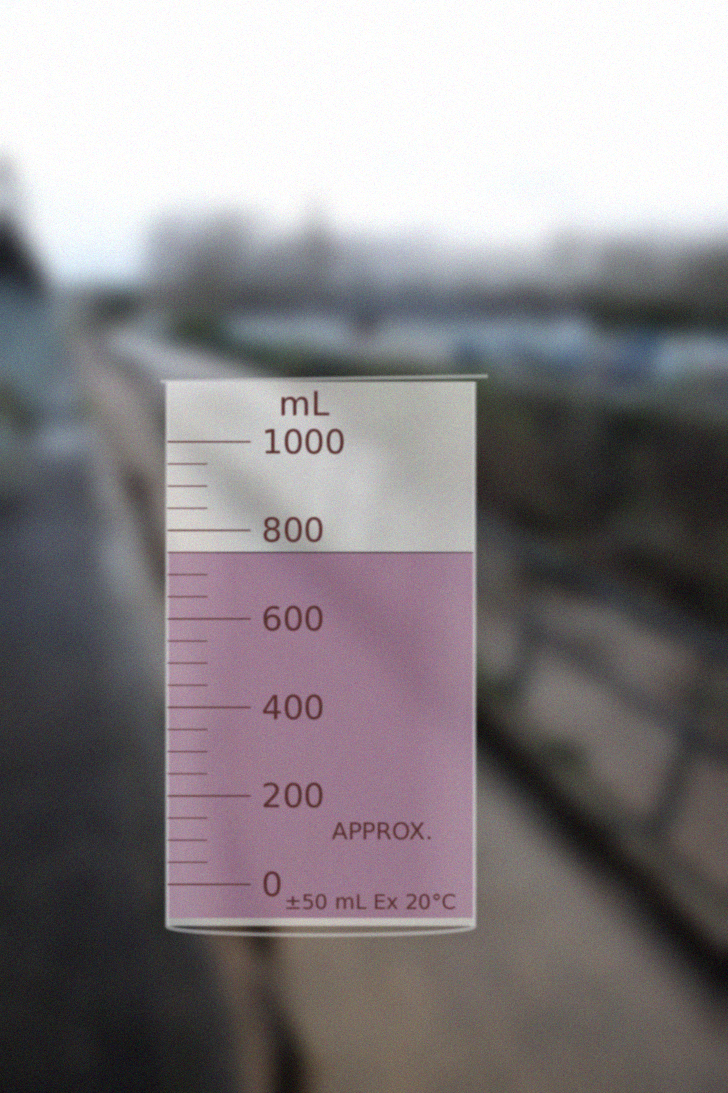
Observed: 750 mL
